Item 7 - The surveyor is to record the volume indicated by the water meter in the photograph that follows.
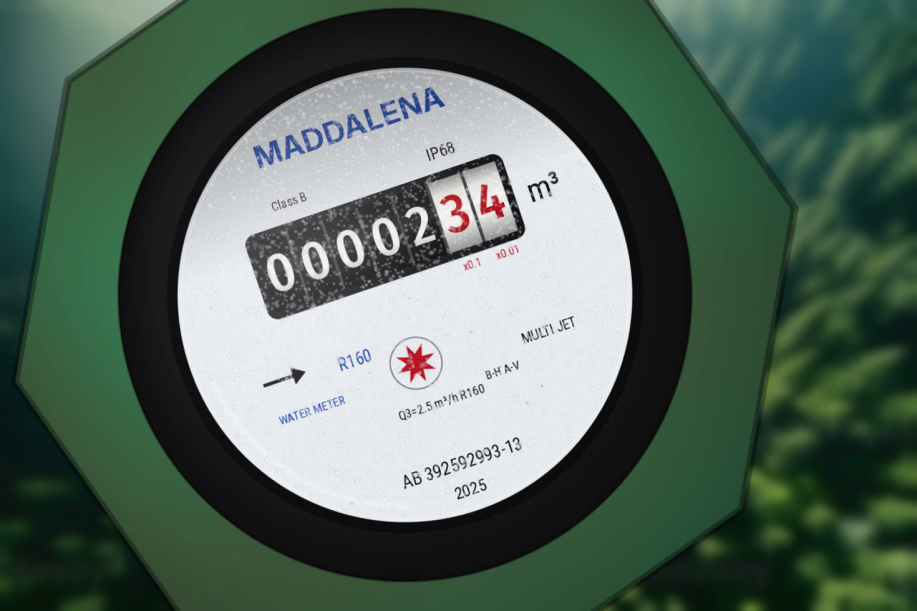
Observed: 2.34 m³
